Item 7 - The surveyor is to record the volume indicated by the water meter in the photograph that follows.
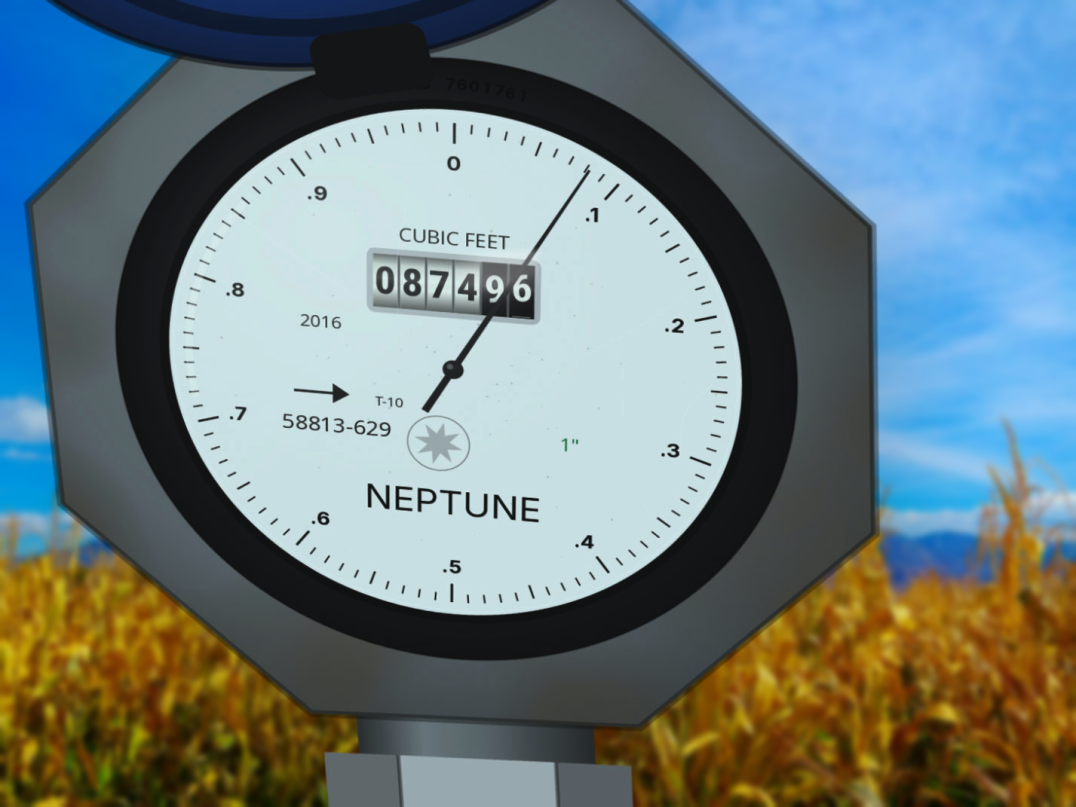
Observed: 87496.08 ft³
